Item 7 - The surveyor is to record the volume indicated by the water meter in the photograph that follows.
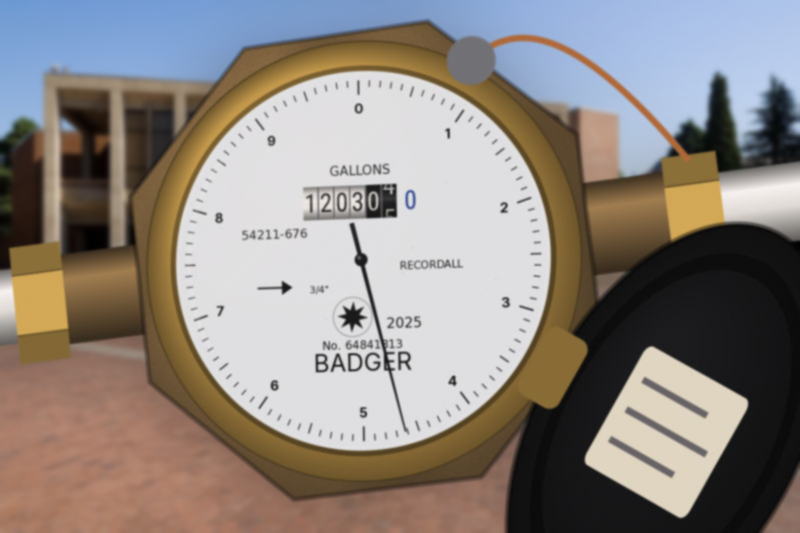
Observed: 1203044.6 gal
